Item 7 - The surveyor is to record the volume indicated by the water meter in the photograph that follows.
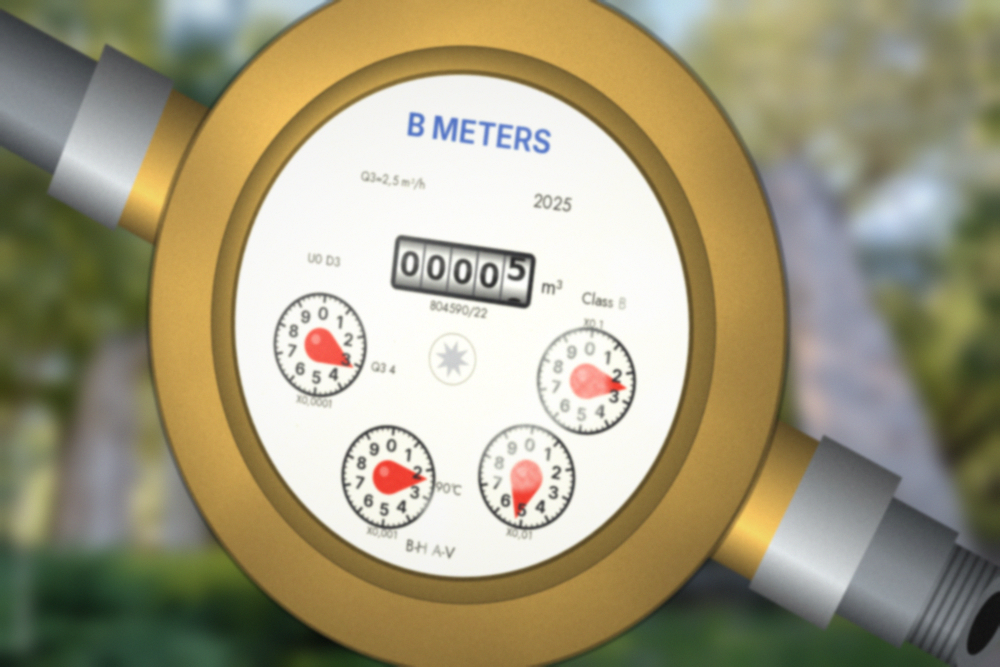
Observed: 5.2523 m³
